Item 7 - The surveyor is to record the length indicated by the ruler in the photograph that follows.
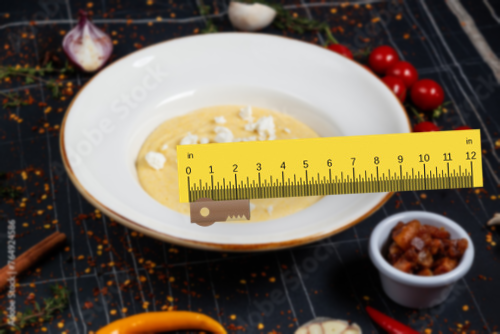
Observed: 2.5 in
